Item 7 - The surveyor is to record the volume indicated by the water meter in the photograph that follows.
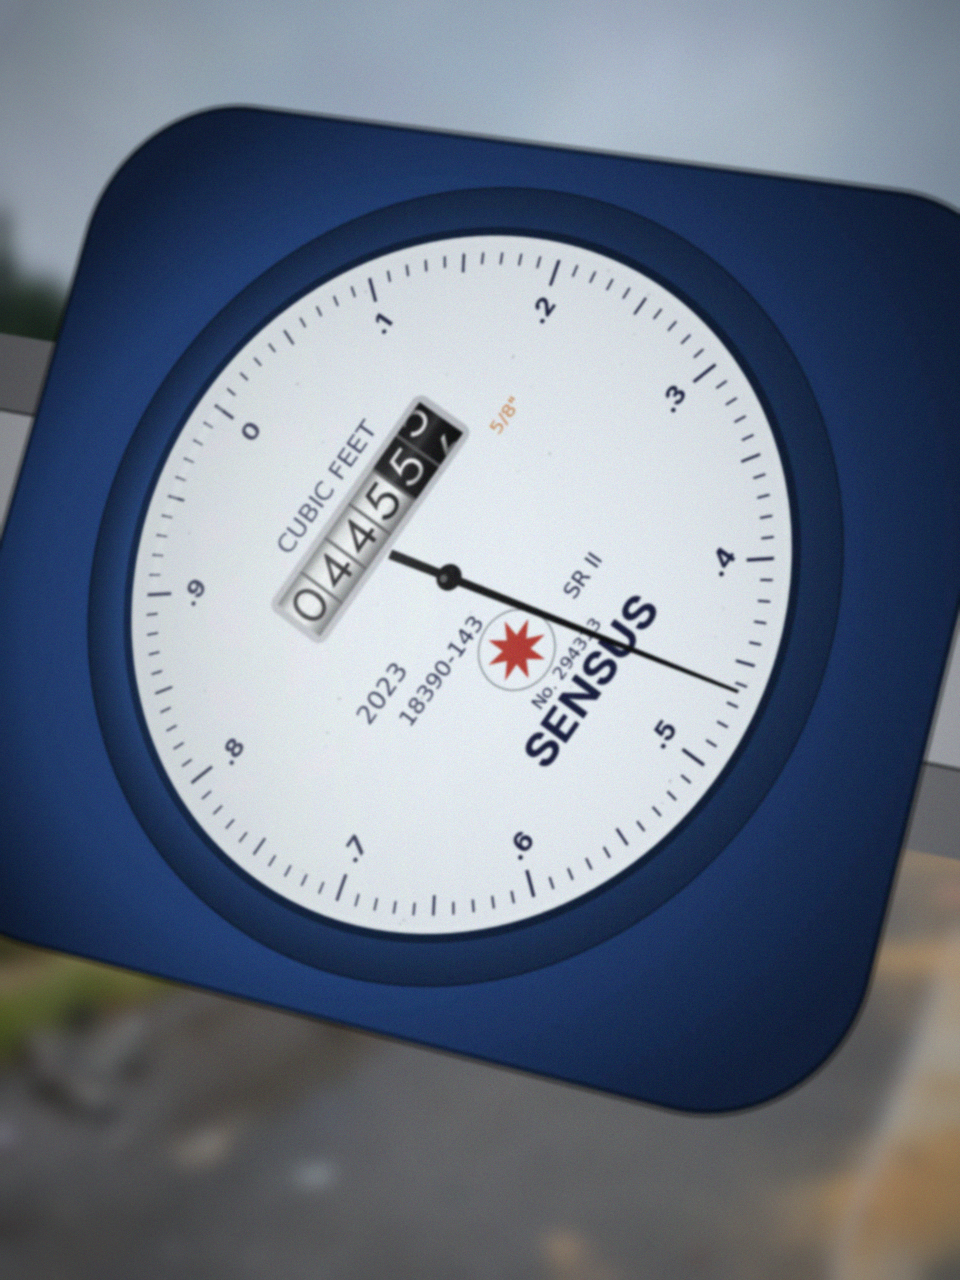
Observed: 44555.46 ft³
